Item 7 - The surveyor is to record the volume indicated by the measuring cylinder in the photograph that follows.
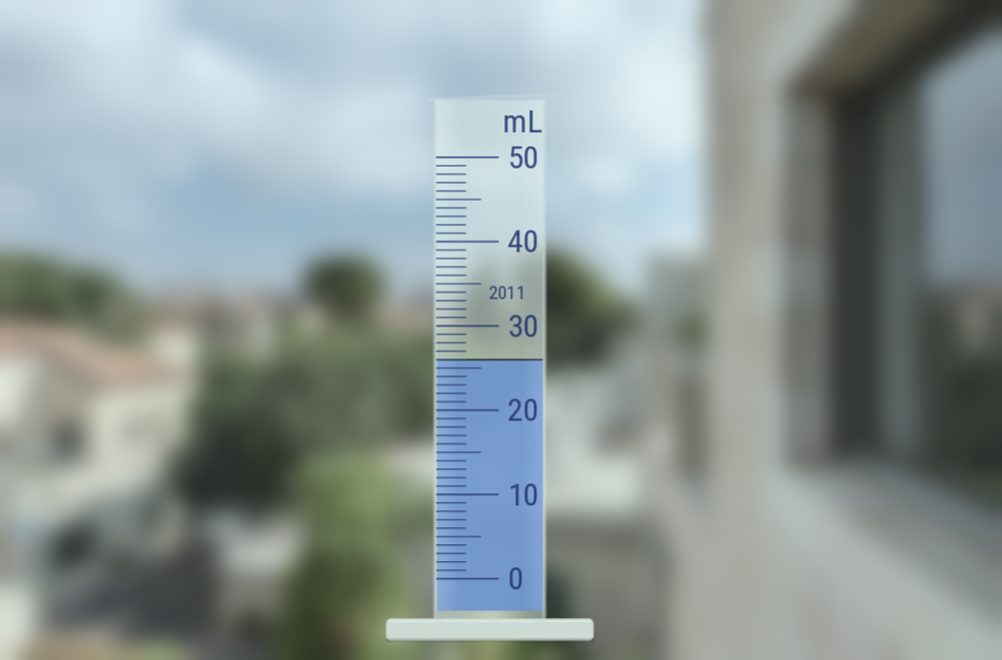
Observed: 26 mL
